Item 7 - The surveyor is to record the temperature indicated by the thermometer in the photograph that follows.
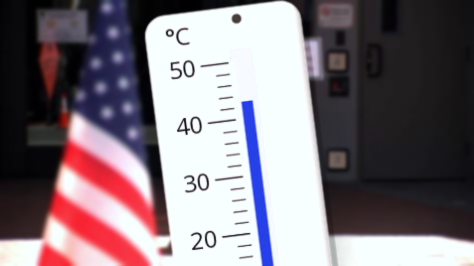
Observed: 43 °C
